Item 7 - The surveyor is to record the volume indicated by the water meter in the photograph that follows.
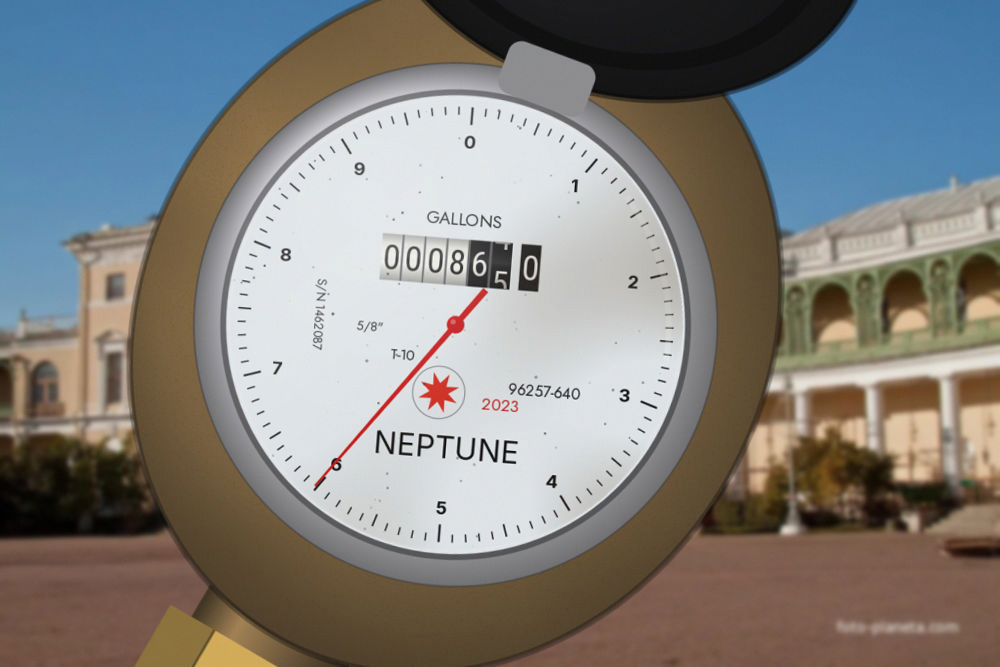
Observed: 8646.0 gal
